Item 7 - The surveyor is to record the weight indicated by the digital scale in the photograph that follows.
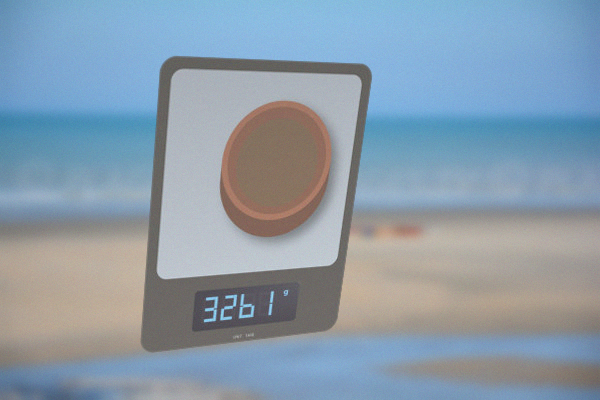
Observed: 3261 g
